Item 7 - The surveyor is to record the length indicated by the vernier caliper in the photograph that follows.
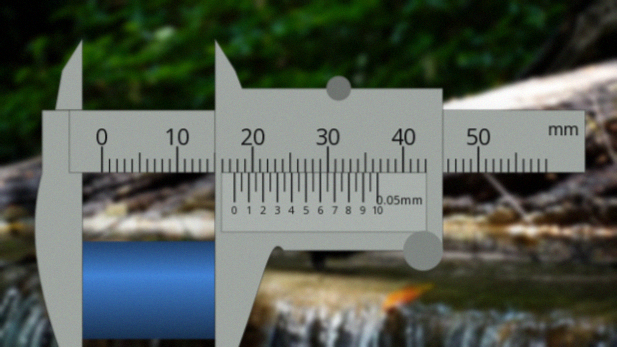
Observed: 17.6 mm
